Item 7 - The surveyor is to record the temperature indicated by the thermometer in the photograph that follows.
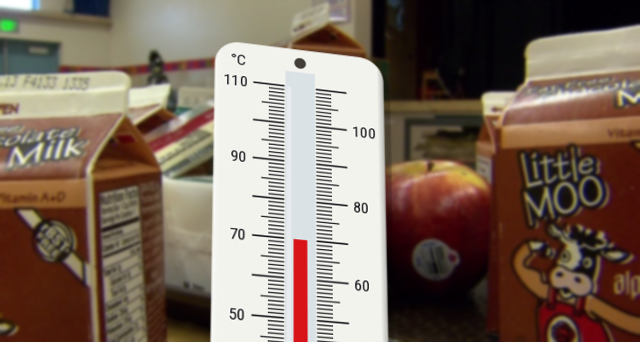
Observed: 70 °C
